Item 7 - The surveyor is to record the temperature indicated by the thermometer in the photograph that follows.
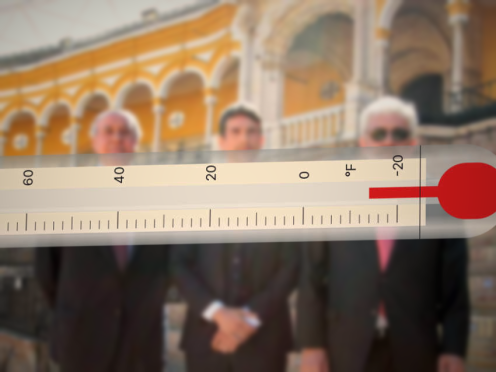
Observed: -14 °F
